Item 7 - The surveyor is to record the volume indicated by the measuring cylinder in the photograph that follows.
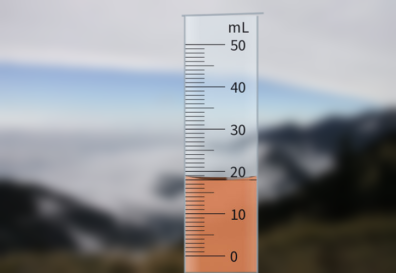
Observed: 18 mL
